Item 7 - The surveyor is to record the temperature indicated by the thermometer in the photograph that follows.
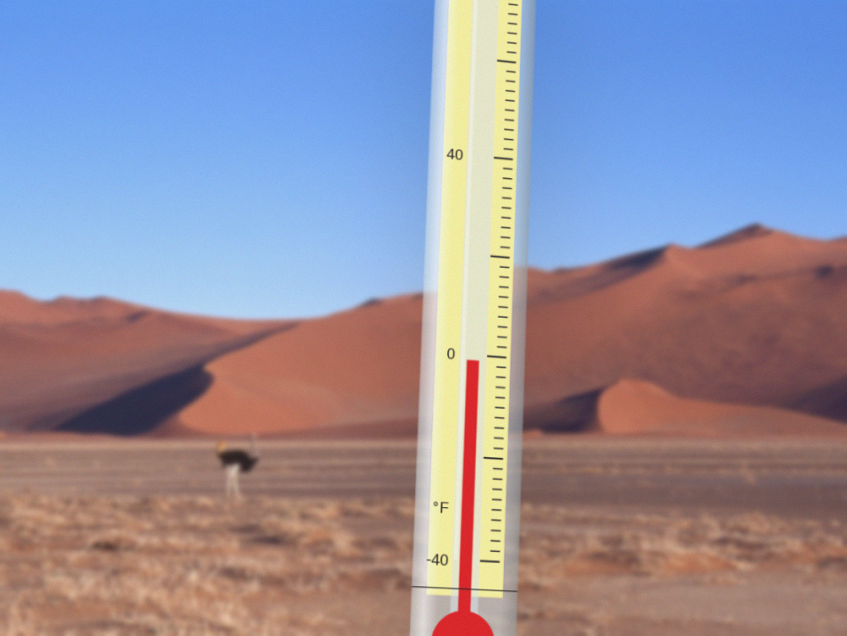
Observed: -1 °F
